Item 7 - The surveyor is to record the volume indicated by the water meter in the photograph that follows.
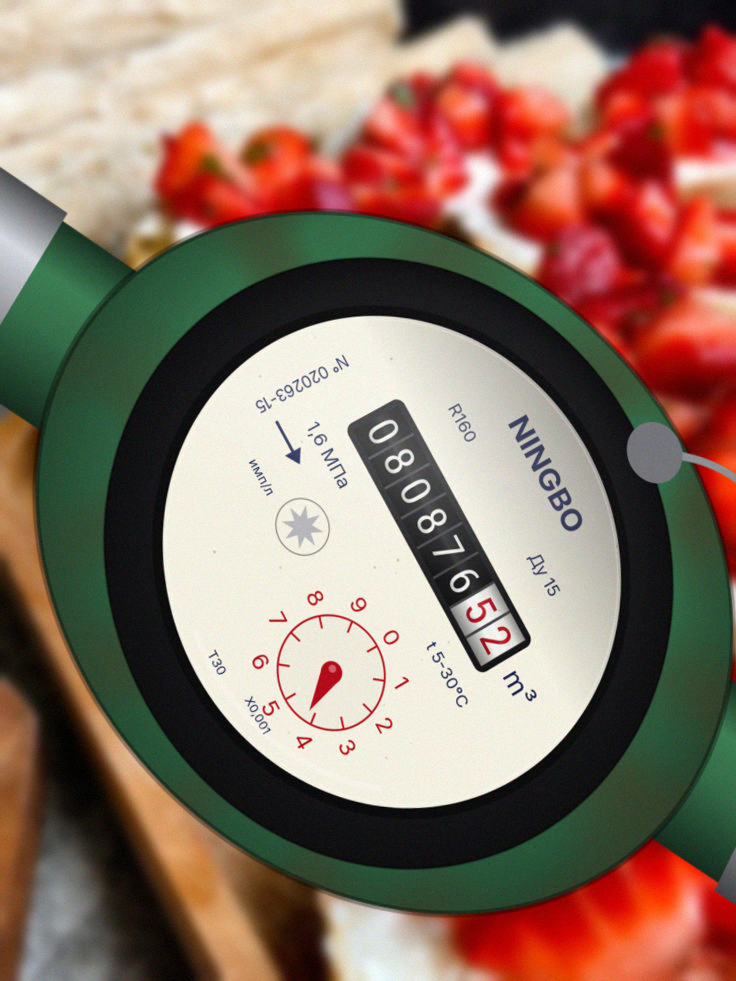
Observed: 80876.524 m³
